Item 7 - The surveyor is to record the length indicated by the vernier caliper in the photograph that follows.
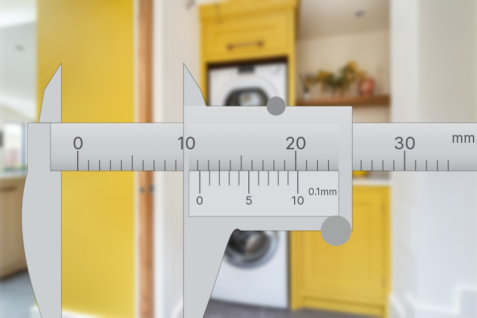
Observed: 11.2 mm
